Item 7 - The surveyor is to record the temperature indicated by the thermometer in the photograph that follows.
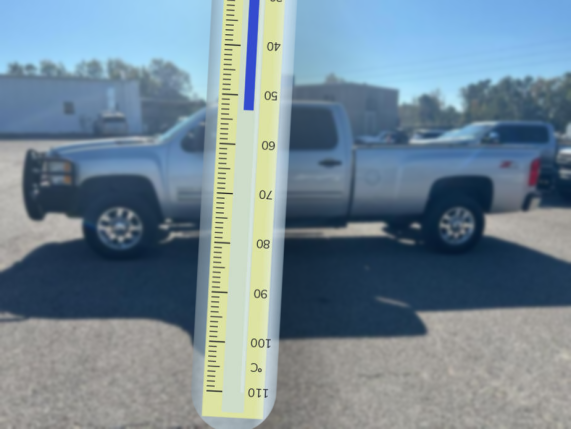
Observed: 53 °C
